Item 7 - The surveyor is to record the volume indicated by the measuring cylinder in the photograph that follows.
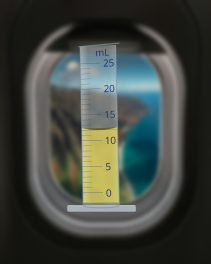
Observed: 12 mL
